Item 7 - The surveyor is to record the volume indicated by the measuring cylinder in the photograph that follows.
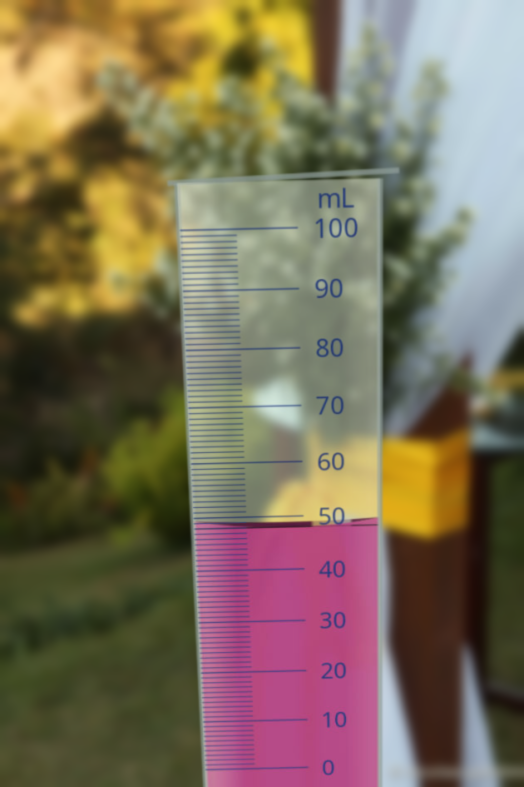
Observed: 48 mL
